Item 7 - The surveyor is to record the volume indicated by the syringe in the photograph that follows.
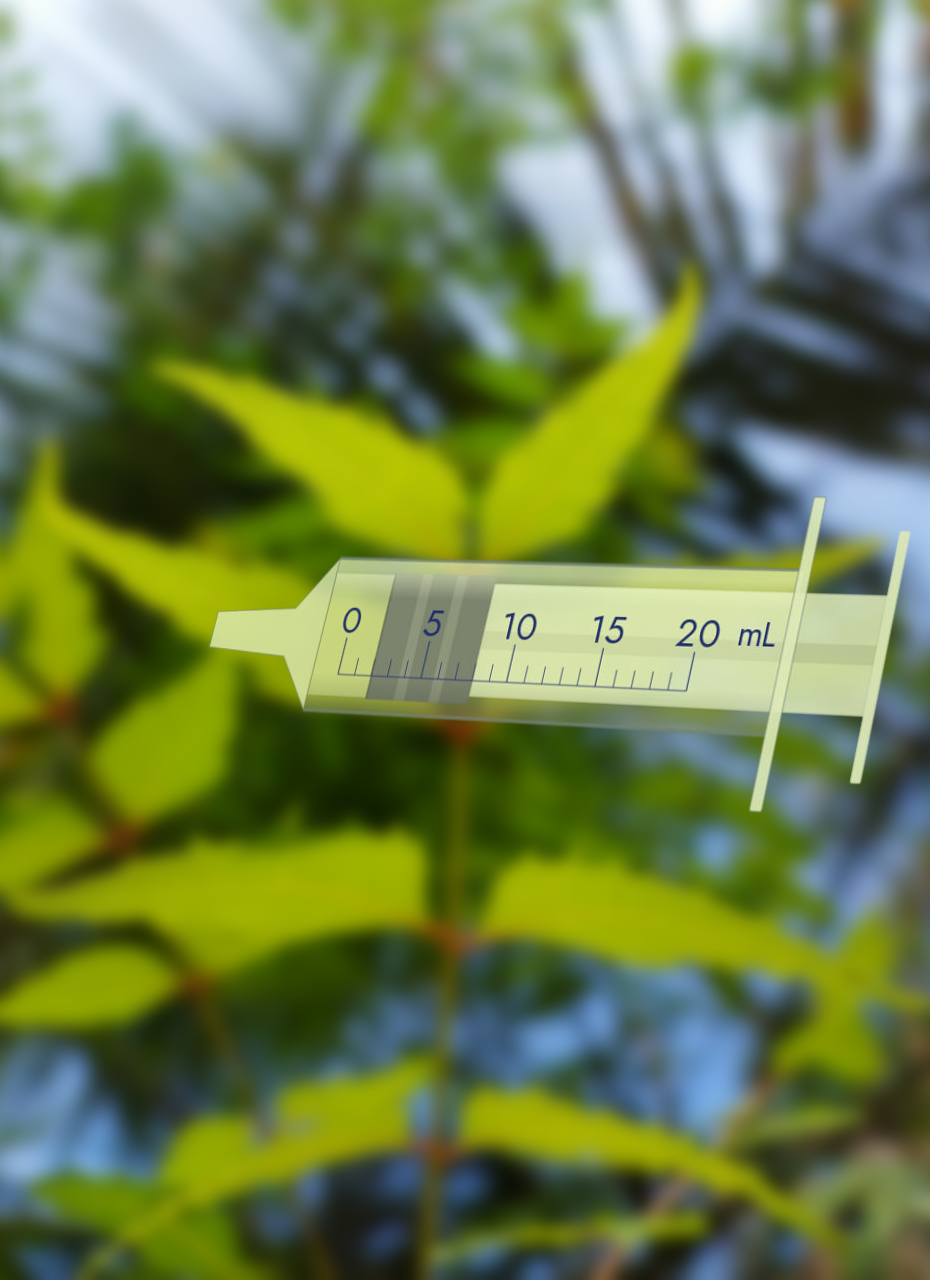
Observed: 2 mL
